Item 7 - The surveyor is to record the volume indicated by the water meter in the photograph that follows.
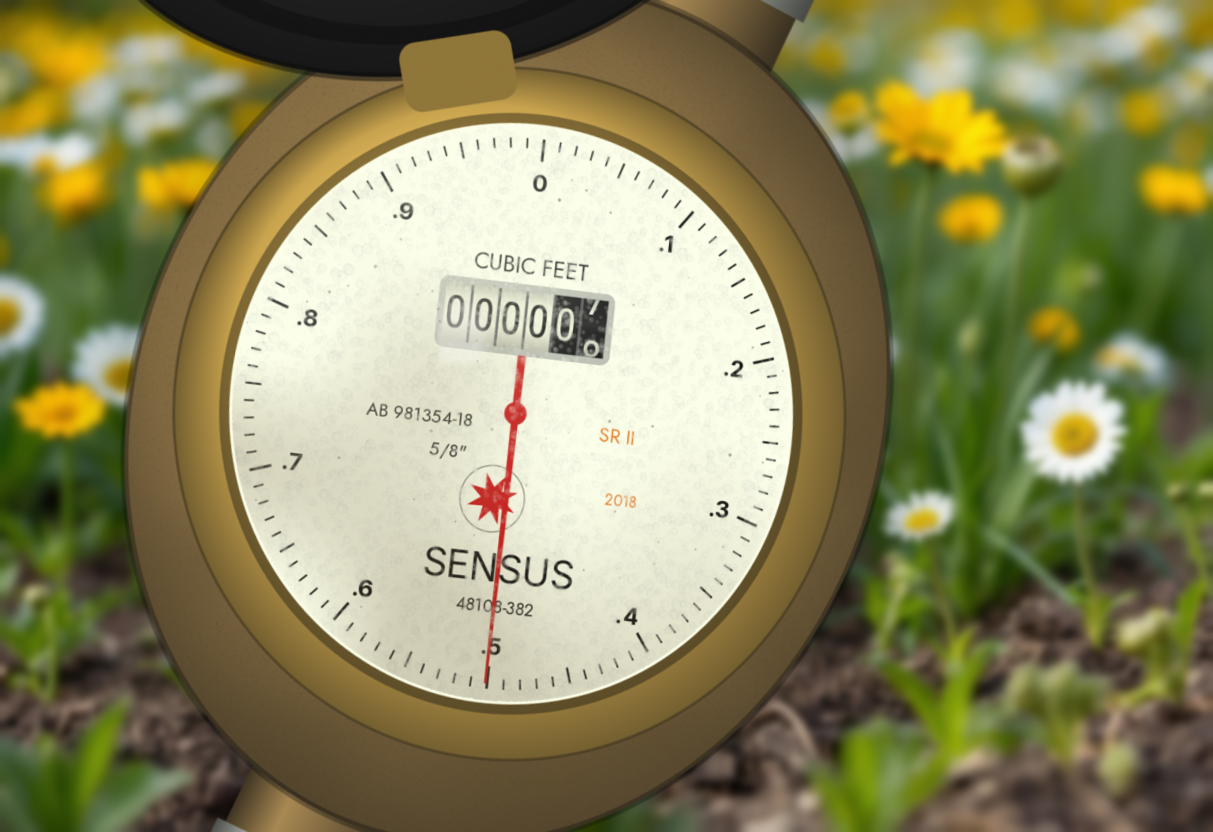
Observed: 7.50 ft³
